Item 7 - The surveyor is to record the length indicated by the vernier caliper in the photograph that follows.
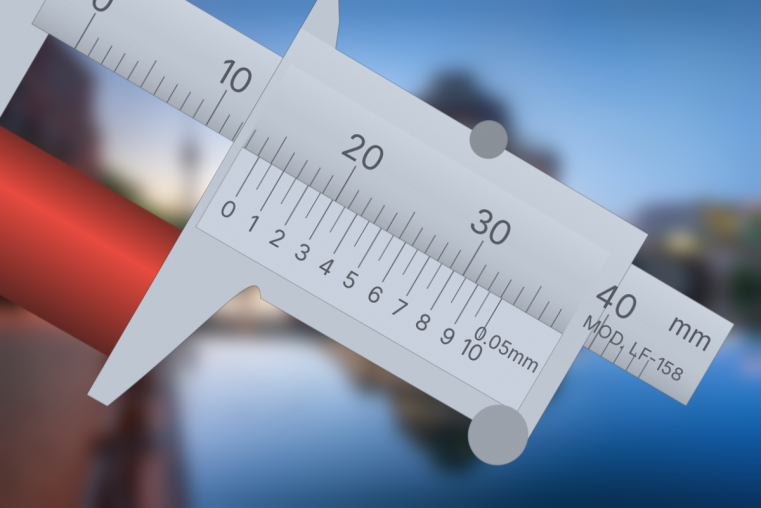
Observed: 14.1 mm
